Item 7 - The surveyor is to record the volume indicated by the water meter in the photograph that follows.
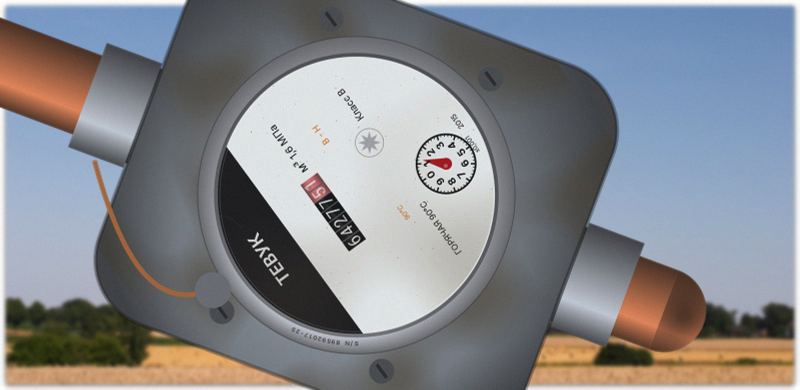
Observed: 64277.511 m³
